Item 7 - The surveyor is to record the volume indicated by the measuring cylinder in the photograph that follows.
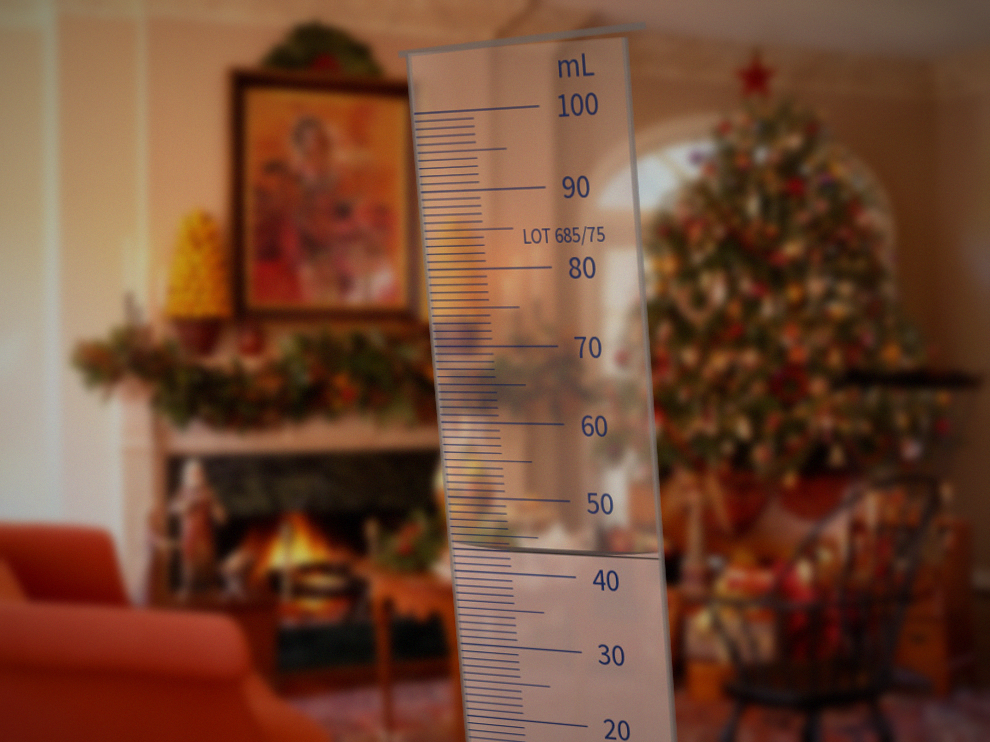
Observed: 43 mL
